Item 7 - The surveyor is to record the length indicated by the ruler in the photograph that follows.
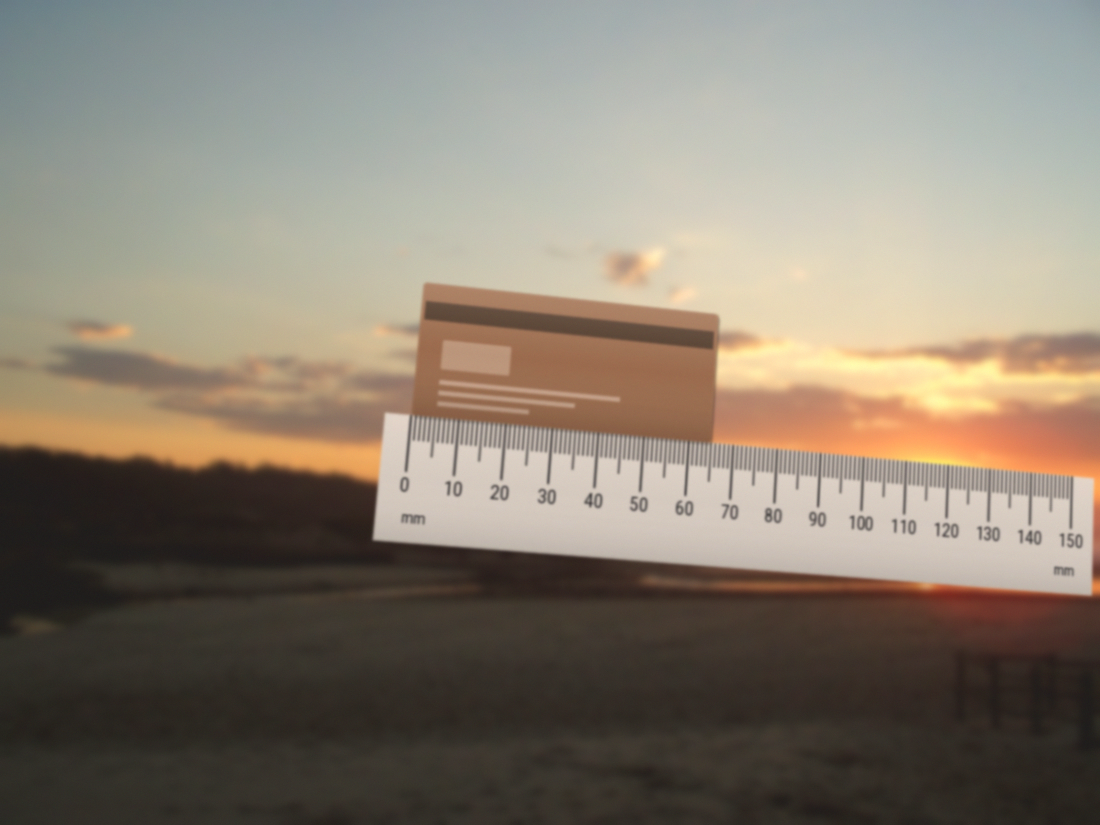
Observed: 65 mm
